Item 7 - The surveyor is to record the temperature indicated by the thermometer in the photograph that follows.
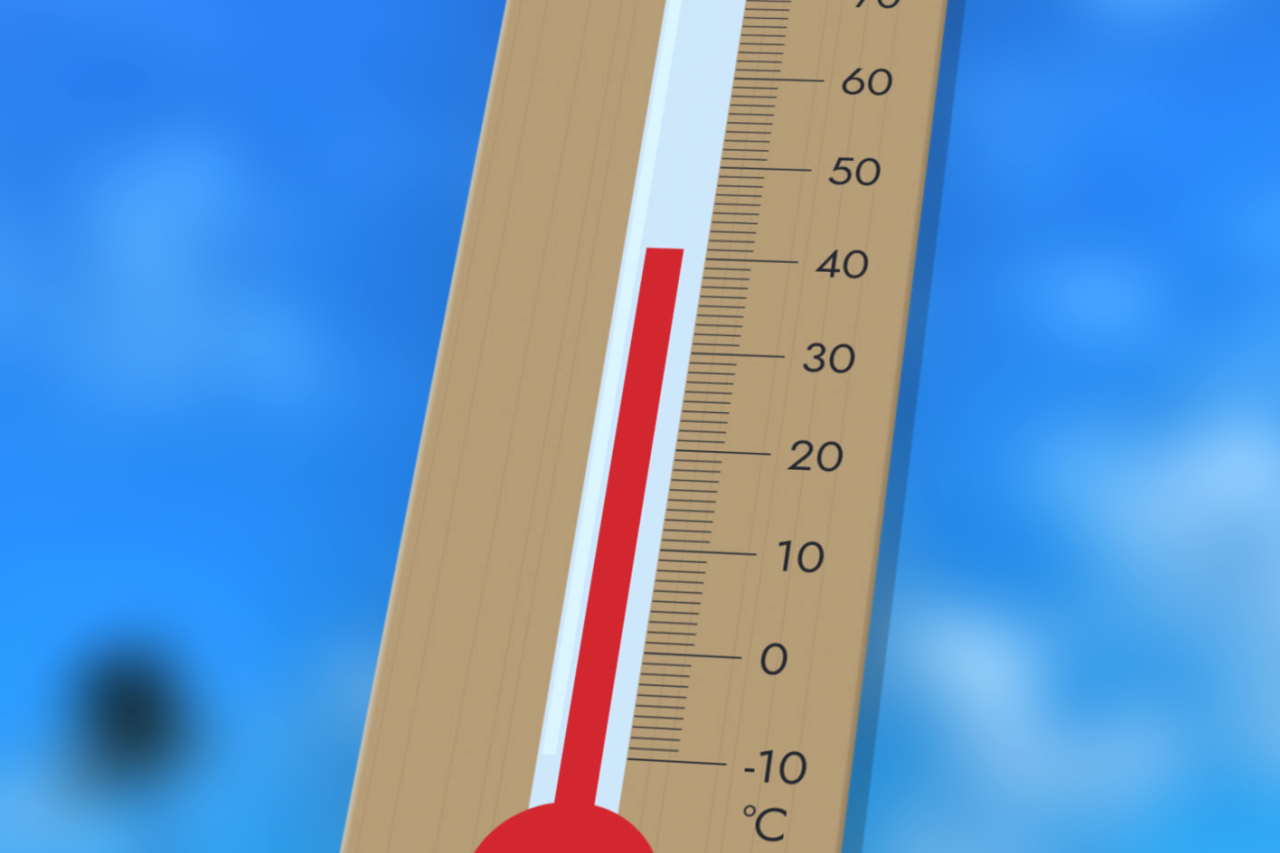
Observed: 41 °C
